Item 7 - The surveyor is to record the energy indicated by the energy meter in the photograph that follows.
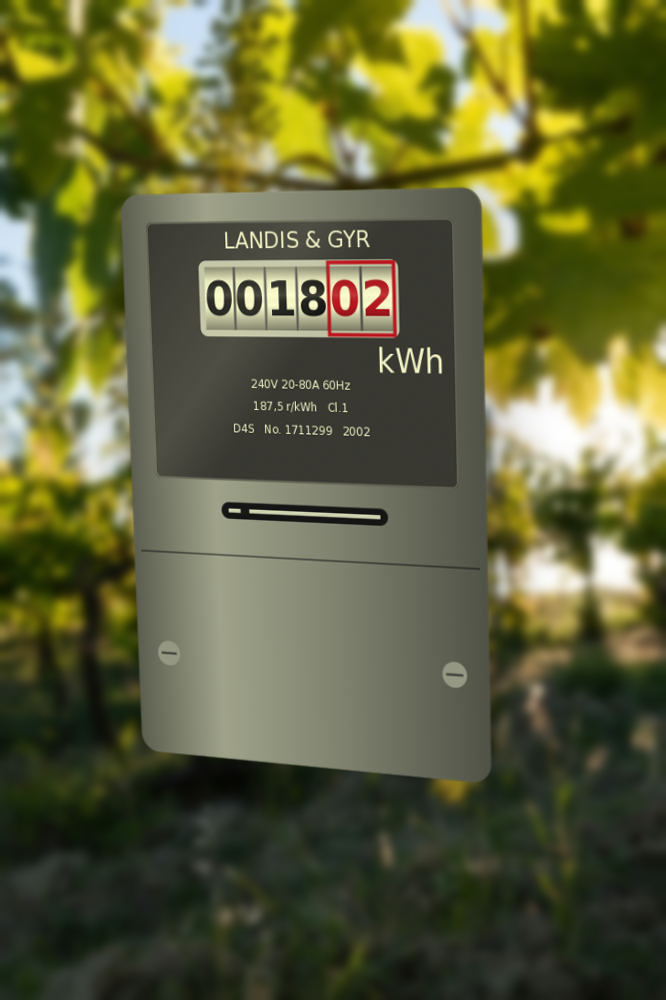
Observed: 18.02 kWh
